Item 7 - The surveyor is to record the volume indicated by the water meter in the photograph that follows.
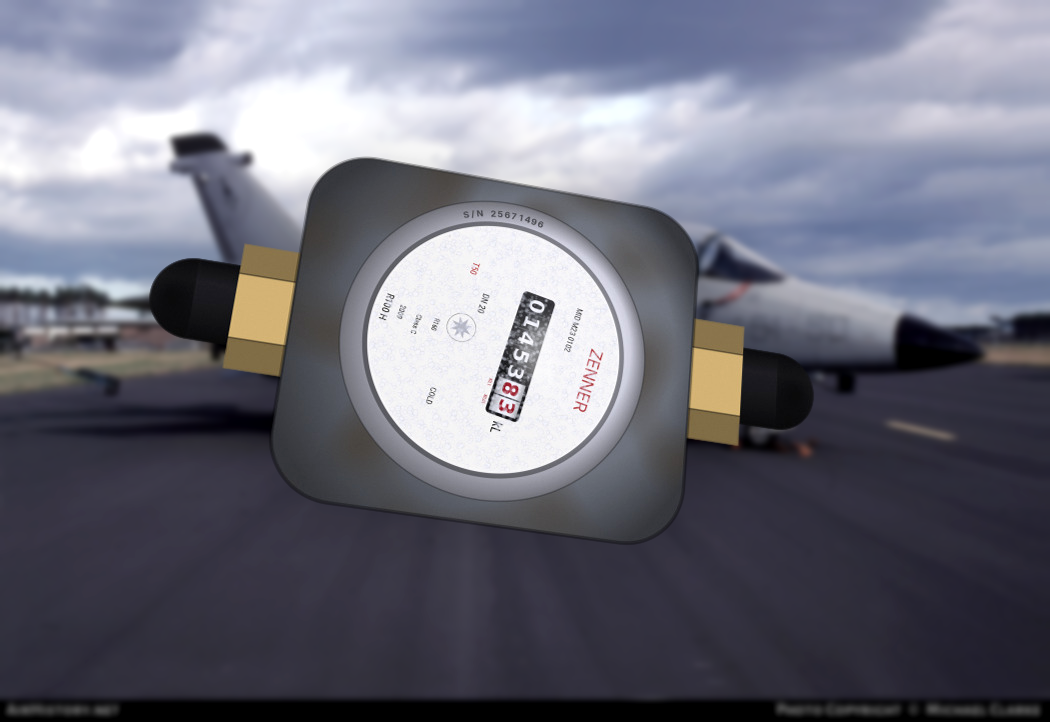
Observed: 1453.83 kL
